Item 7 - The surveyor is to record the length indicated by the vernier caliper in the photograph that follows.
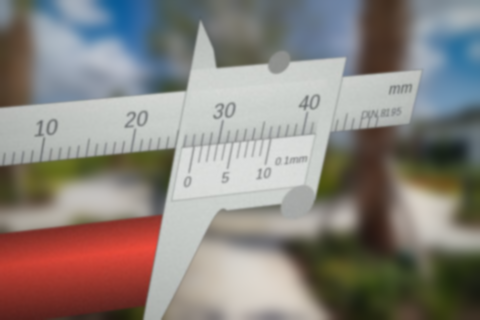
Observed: 27.2 mm
